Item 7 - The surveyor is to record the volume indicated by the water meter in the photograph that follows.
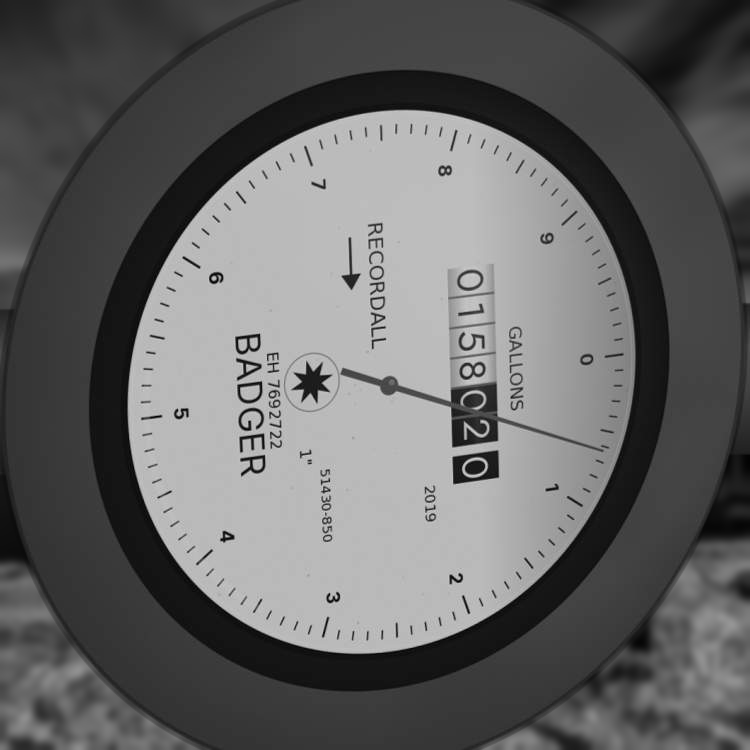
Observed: 158020.6 gal
